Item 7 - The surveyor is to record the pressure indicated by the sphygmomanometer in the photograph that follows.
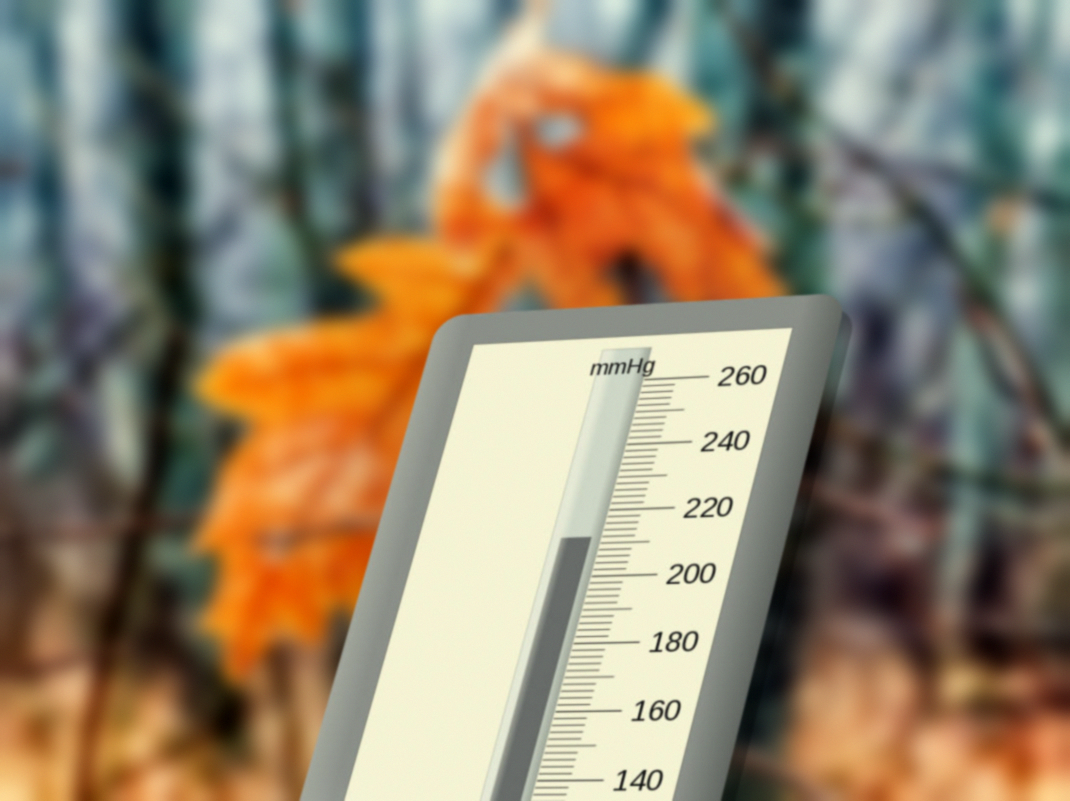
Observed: 212 mmHg
